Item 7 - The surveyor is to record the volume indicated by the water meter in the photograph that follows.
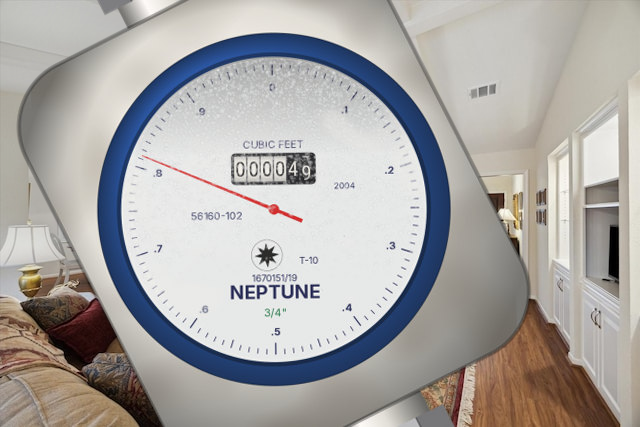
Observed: 48.81 ft³
